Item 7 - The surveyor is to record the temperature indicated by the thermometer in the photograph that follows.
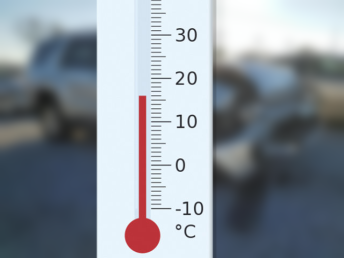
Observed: 16 °C
